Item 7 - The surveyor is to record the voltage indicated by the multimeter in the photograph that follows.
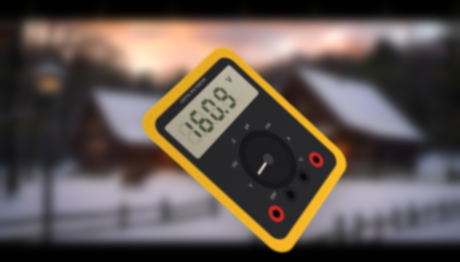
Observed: 160.9 V
